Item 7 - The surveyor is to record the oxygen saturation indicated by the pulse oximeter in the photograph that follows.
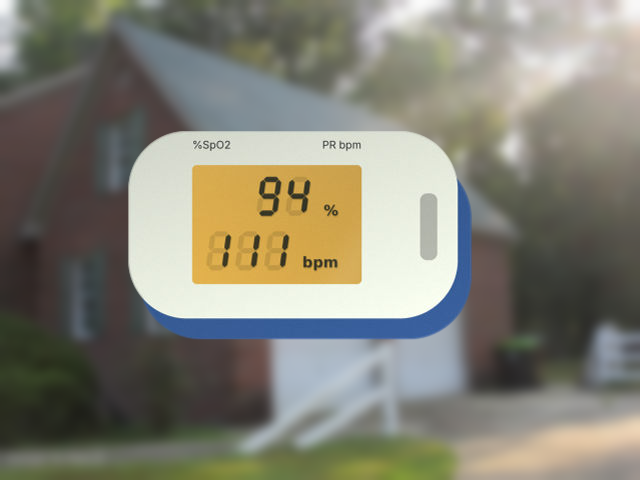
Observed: 94 %
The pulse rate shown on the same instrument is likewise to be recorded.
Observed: 111 bpm
